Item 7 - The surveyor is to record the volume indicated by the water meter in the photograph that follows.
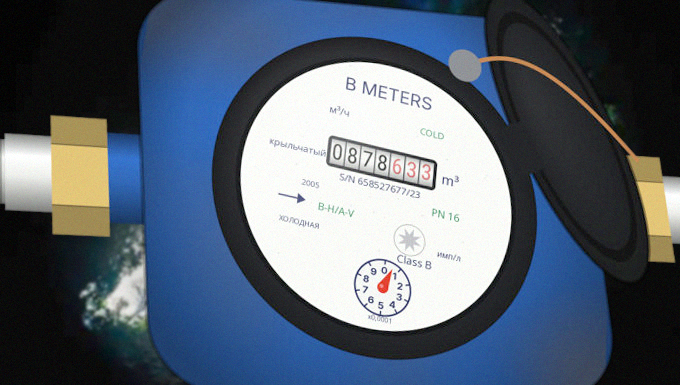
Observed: 878.6330 m³
